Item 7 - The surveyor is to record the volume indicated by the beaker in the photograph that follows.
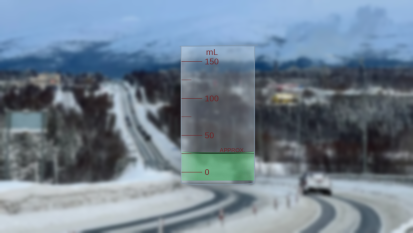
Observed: 25 mL
